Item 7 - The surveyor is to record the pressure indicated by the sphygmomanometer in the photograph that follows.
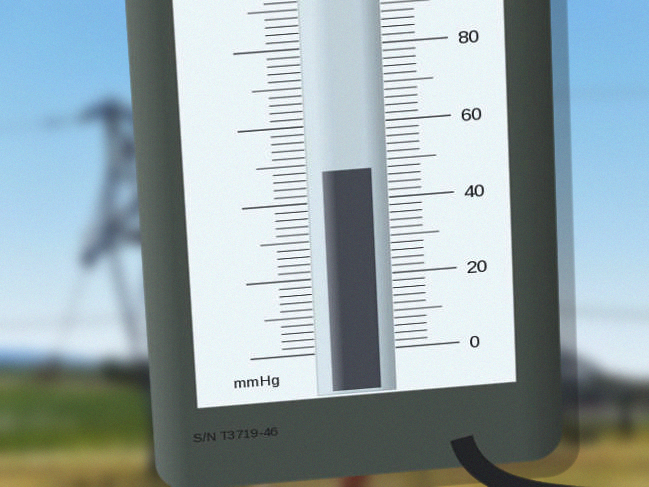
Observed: 48 mmHg
